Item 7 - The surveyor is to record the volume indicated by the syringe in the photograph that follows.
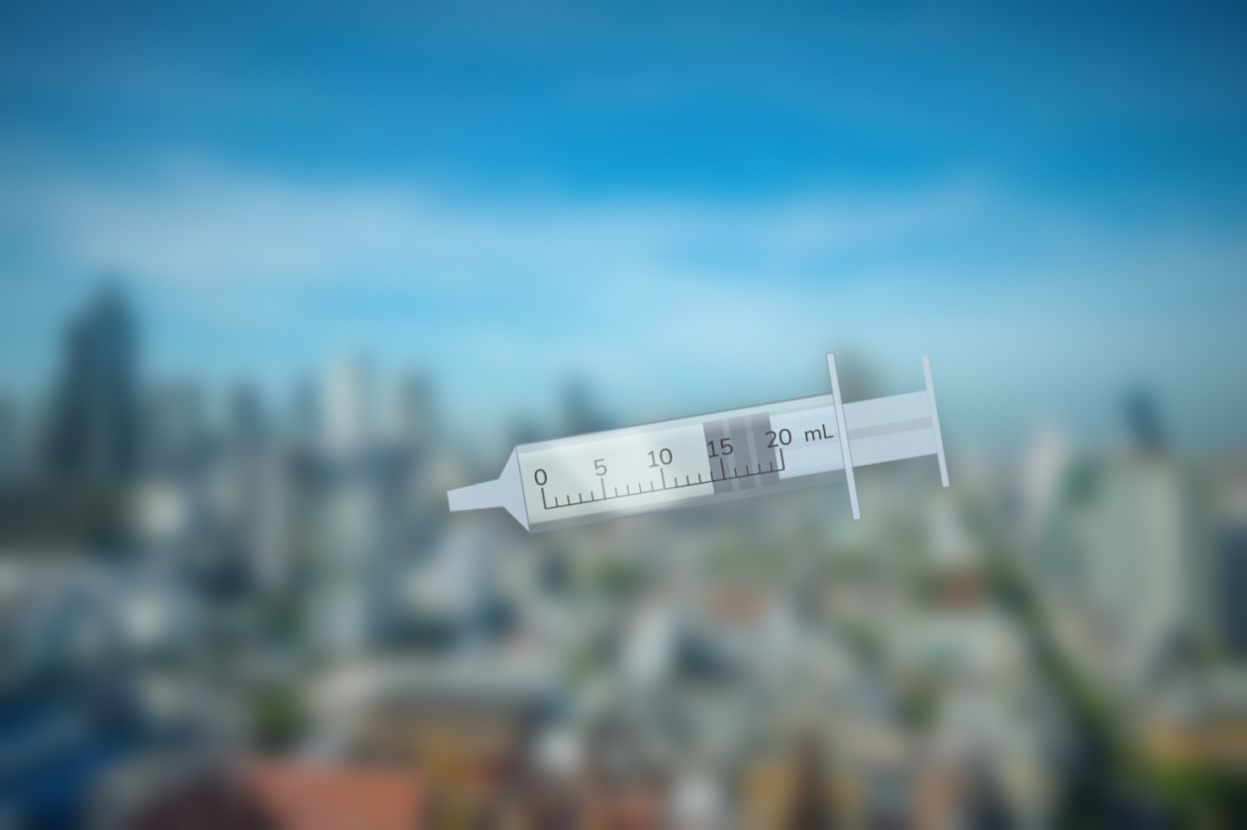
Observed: 14 mL
